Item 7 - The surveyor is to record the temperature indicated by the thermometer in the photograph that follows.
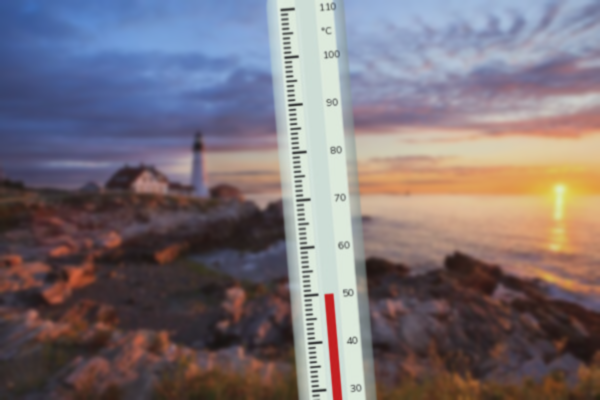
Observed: 50 °C
